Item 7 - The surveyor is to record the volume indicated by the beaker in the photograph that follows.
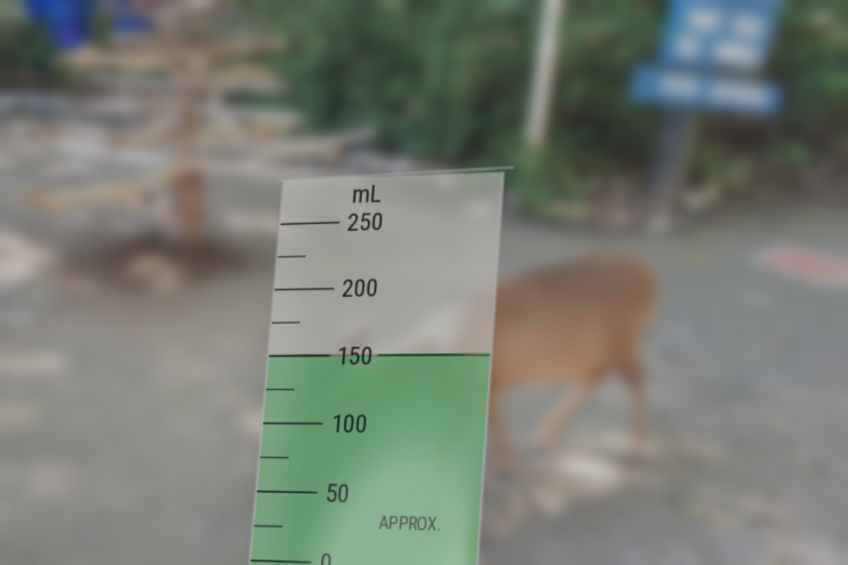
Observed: 150 mL
